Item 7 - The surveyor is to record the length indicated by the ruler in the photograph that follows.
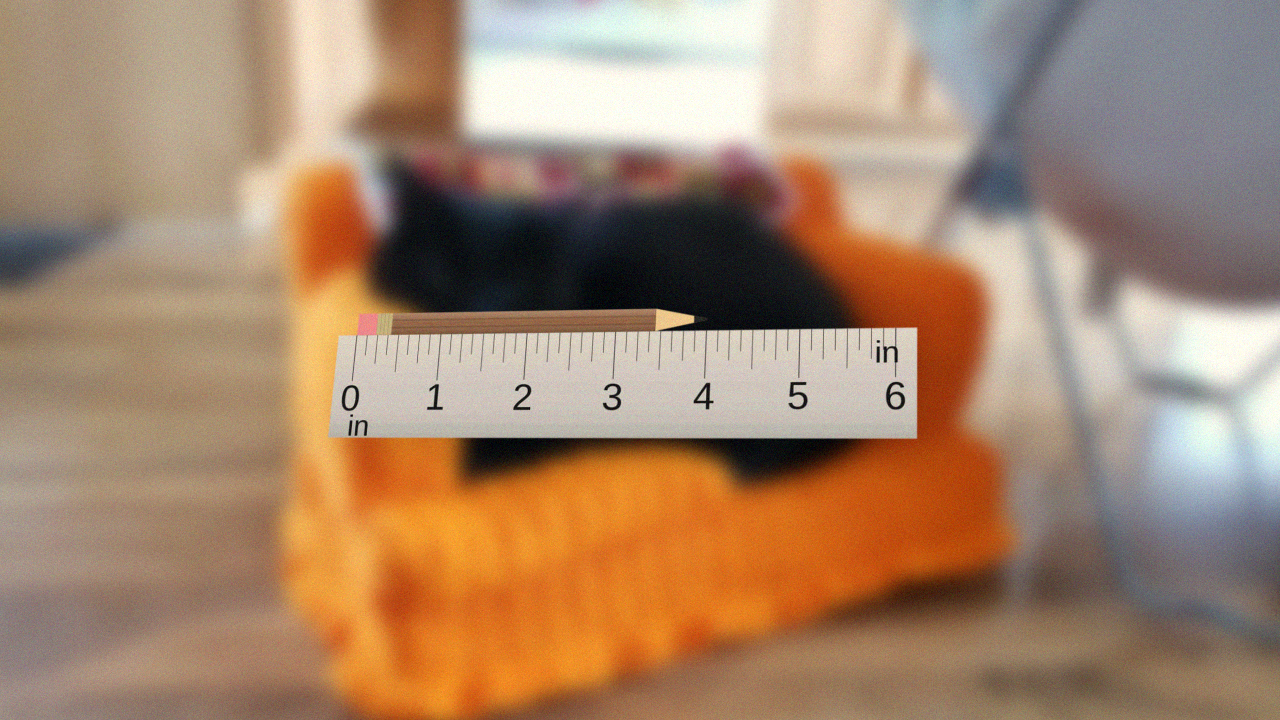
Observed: 4 in
